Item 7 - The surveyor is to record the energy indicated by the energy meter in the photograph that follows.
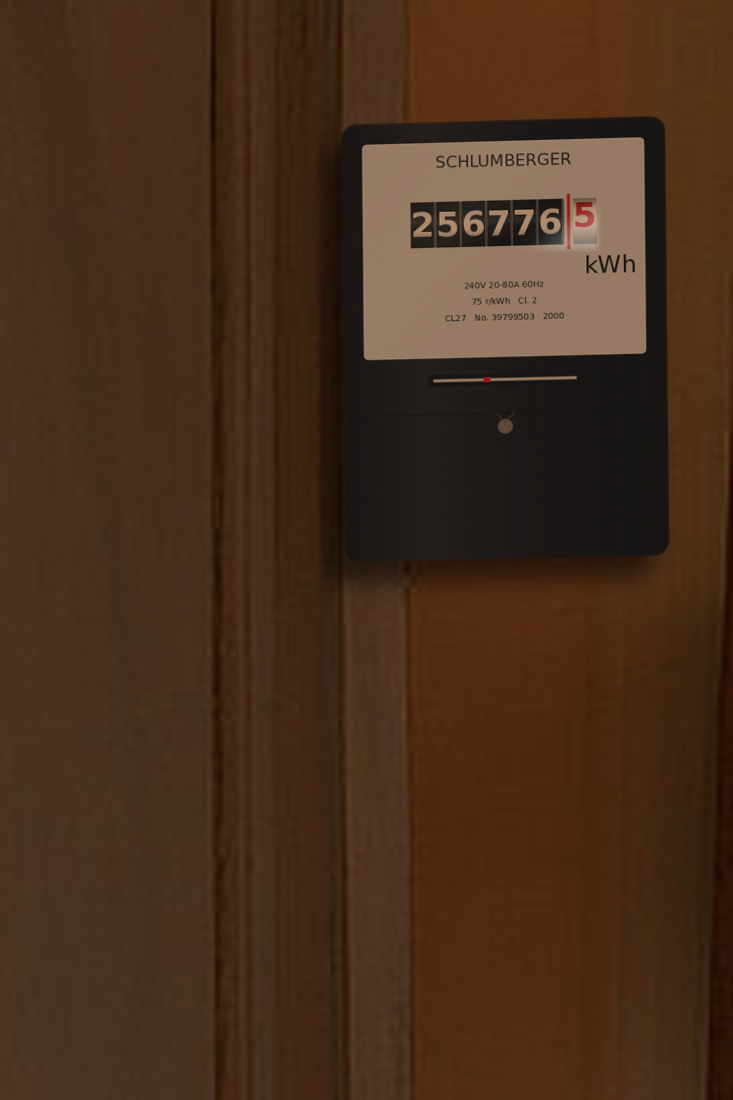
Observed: 256776.5 kWh
